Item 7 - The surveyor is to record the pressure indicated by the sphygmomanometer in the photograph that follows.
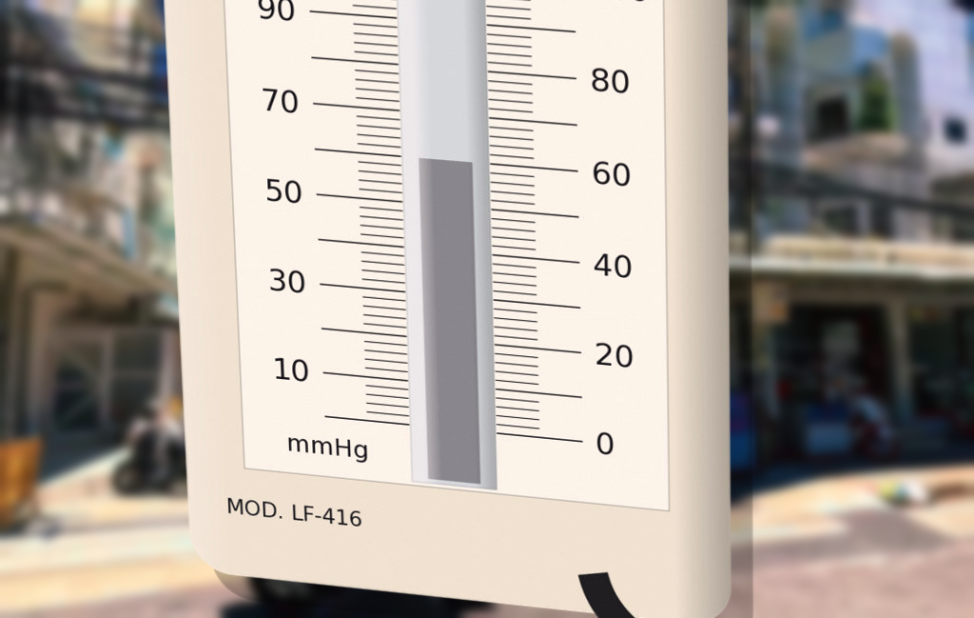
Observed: 60 mmHg
